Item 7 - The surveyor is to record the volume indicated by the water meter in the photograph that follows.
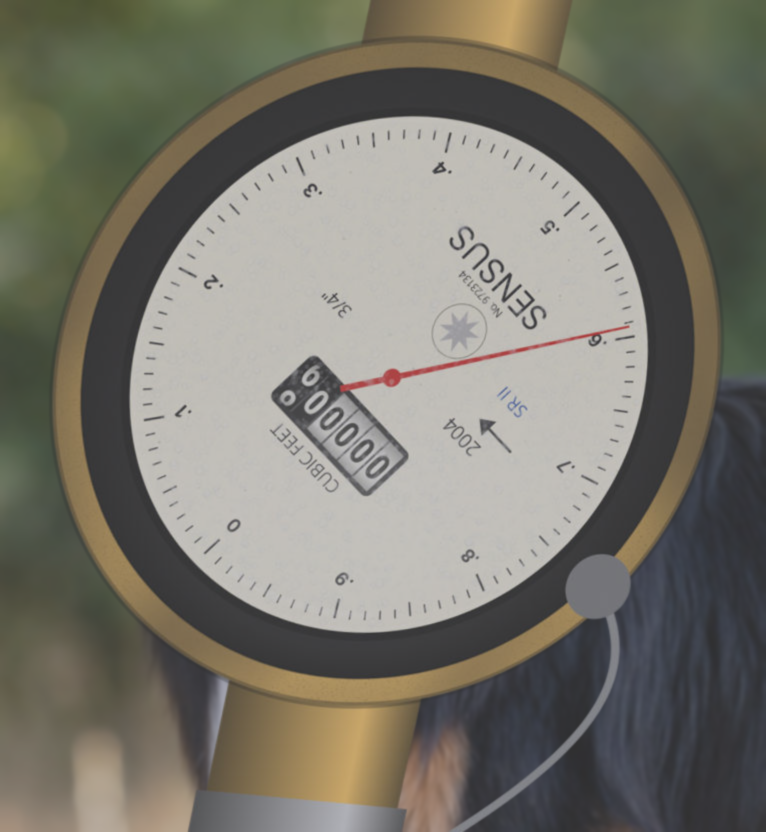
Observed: 8.59 ft³
